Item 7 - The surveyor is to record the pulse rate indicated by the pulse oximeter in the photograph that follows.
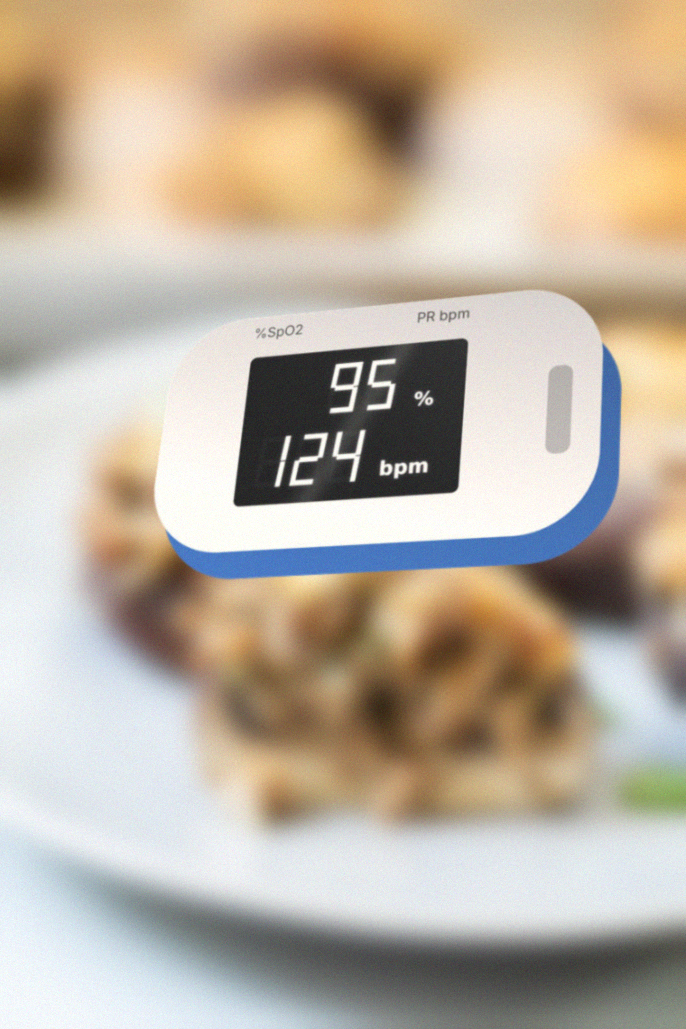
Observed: 124 bpm
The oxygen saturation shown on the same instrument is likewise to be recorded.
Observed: 95 %
